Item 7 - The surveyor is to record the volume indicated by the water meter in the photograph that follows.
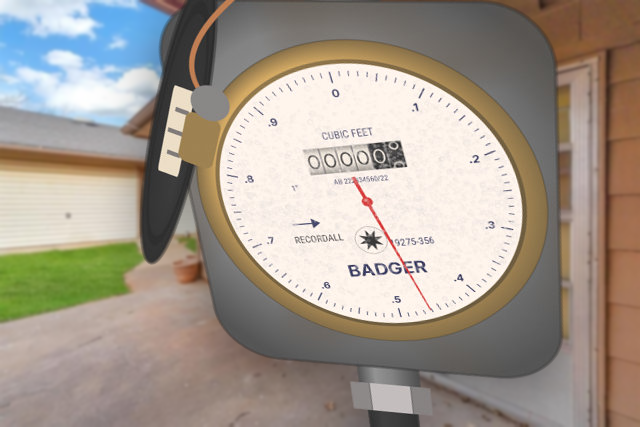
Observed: 8.46 ft³
